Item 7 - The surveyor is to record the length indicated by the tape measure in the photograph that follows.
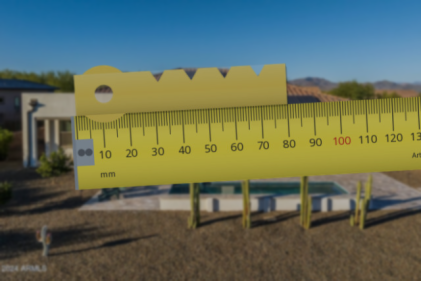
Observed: 80 mm
